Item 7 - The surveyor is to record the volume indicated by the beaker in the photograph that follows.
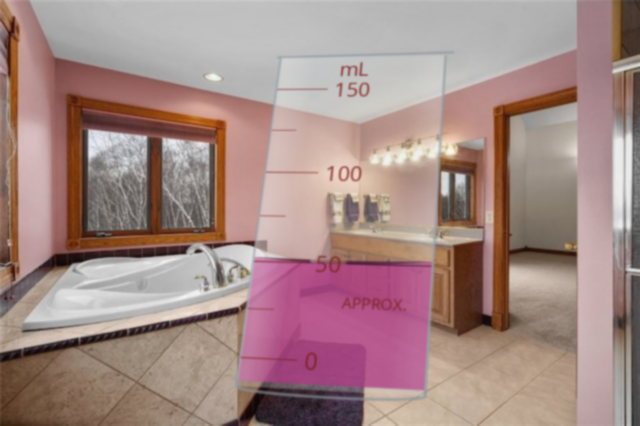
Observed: 50 mL
